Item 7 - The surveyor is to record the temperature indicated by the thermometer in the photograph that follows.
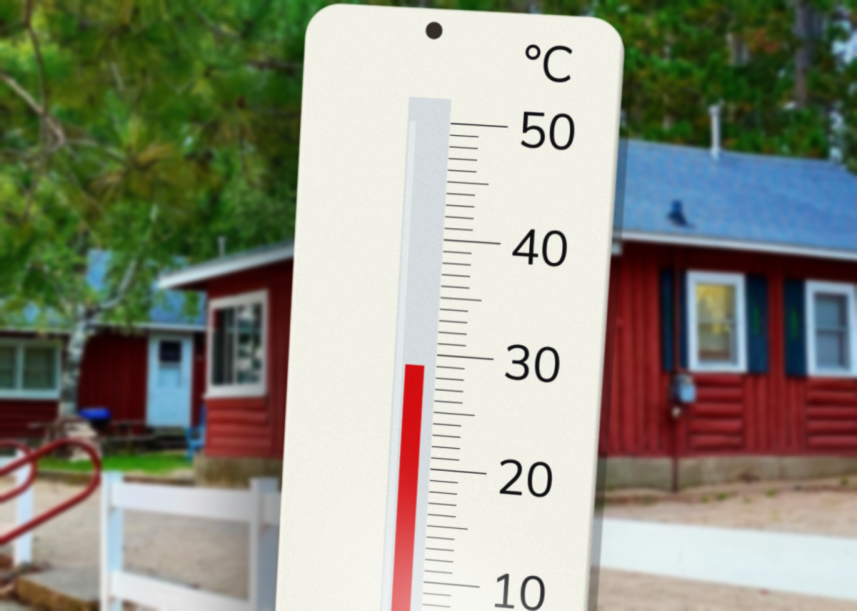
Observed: 29 °C
